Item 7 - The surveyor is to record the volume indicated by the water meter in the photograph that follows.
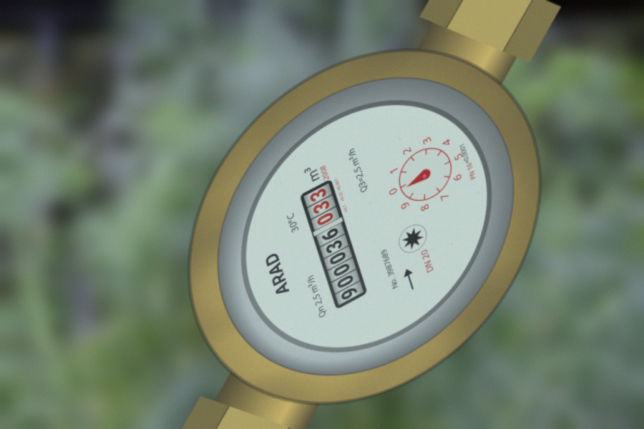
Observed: 900036.0329 m³
